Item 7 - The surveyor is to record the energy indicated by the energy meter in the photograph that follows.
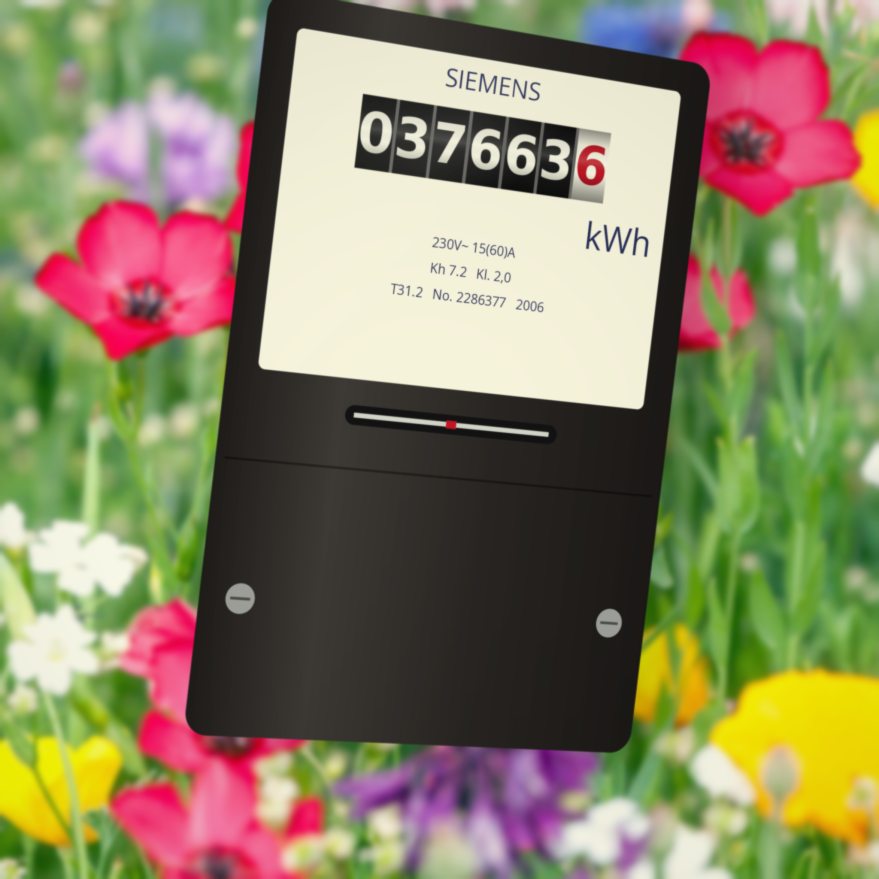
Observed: 37663.6 kWh
